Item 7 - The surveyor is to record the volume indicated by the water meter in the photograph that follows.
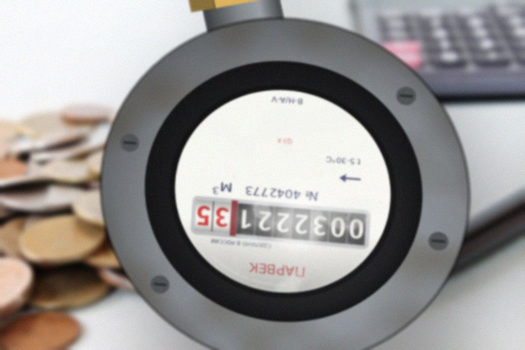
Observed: 32221.35 m³
